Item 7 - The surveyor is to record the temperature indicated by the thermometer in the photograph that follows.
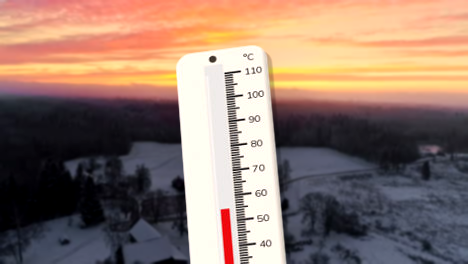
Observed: 55 °C
